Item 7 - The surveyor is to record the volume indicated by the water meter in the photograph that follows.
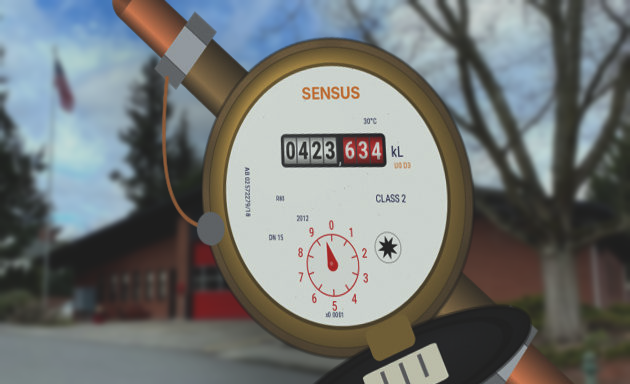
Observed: 423.6339 kL
